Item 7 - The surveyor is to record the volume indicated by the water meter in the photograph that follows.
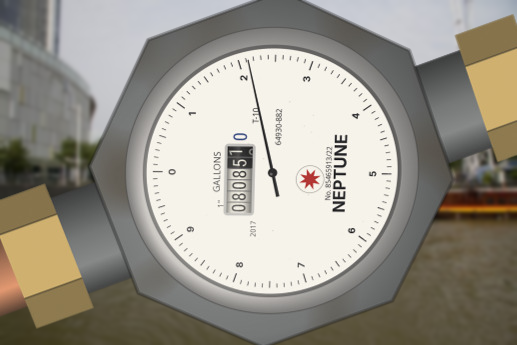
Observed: 808512.1 gal
